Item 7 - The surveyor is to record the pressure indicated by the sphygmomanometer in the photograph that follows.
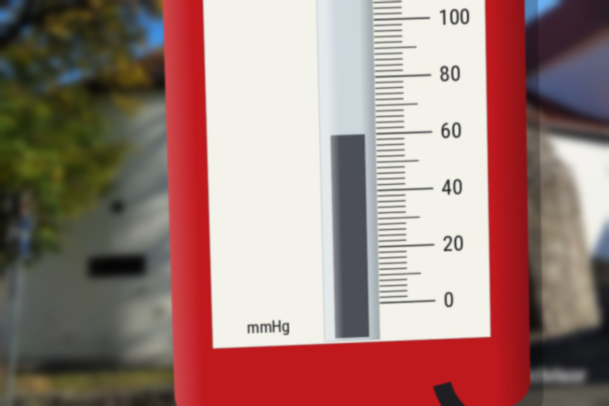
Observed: 60 mmHg
